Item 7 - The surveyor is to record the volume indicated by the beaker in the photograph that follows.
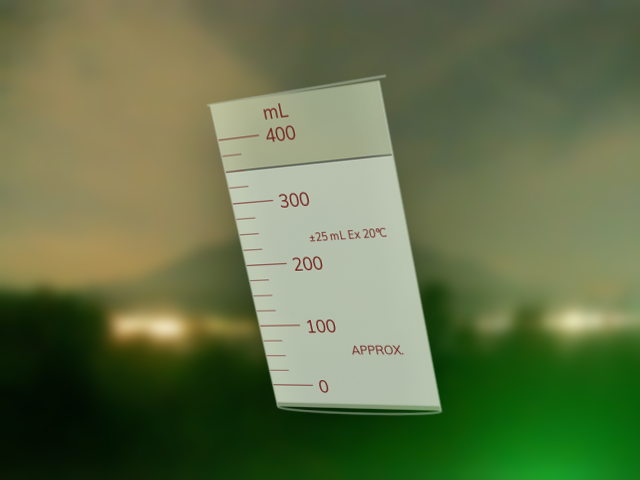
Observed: 350 mL
